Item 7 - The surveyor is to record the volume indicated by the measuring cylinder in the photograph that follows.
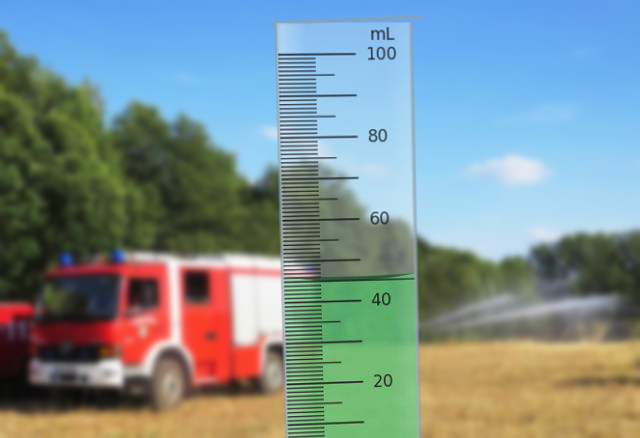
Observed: 45 mL
